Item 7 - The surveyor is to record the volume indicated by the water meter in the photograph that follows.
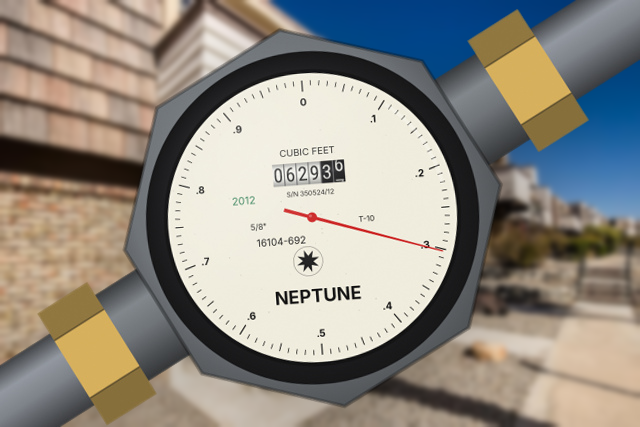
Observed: 62936.30 ft³
